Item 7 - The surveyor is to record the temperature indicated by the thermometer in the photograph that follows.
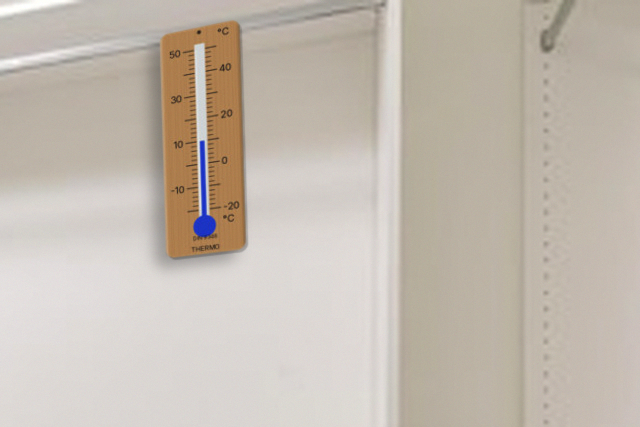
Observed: 10 °C
